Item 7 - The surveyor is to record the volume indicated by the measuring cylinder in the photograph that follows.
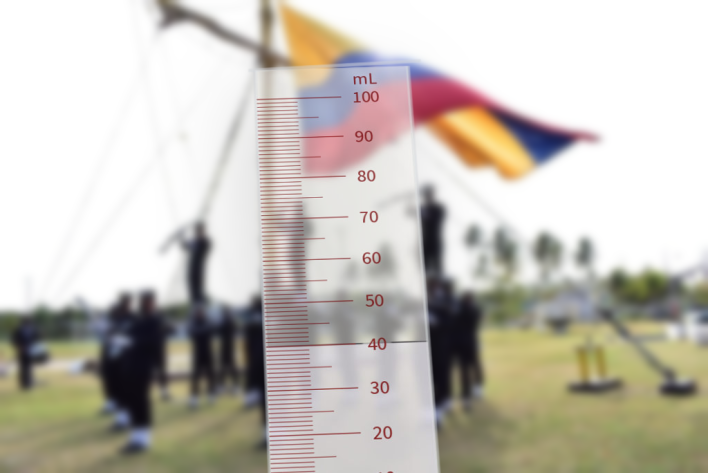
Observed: 40 mL
